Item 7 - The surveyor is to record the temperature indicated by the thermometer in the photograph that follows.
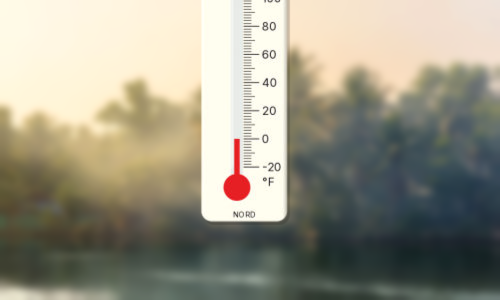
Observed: 0 °F
